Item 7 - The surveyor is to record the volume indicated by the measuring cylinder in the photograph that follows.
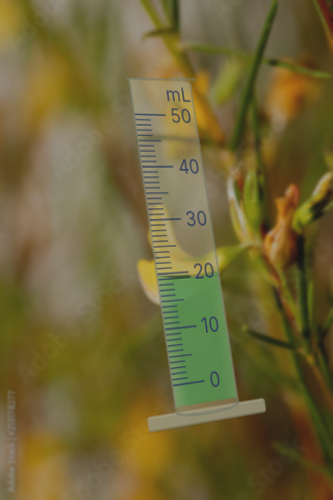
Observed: 19 mL
